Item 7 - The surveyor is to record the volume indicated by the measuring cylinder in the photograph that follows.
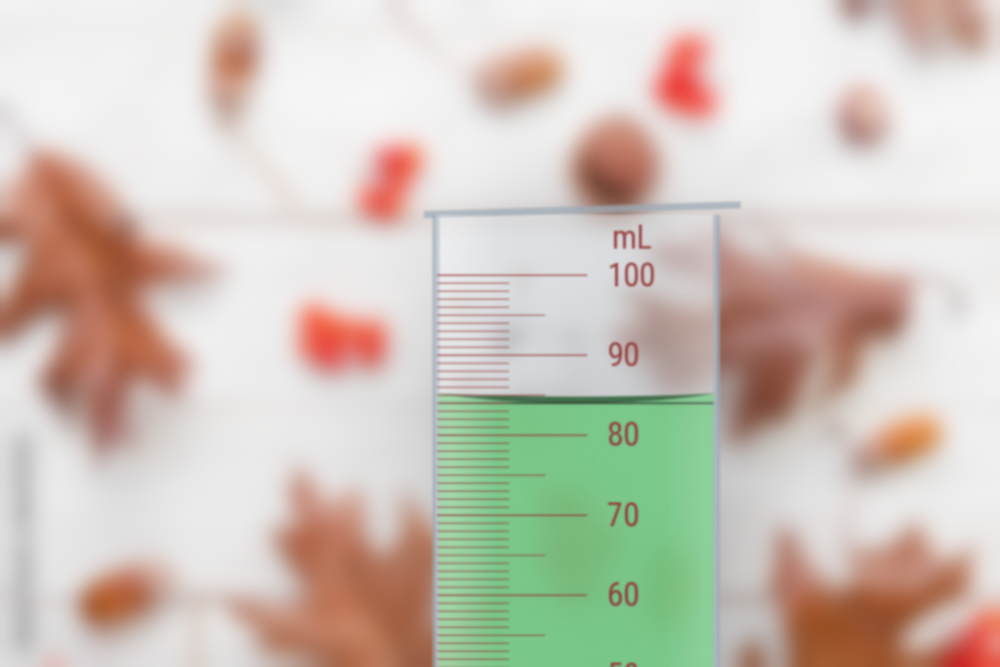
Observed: 84 mL
